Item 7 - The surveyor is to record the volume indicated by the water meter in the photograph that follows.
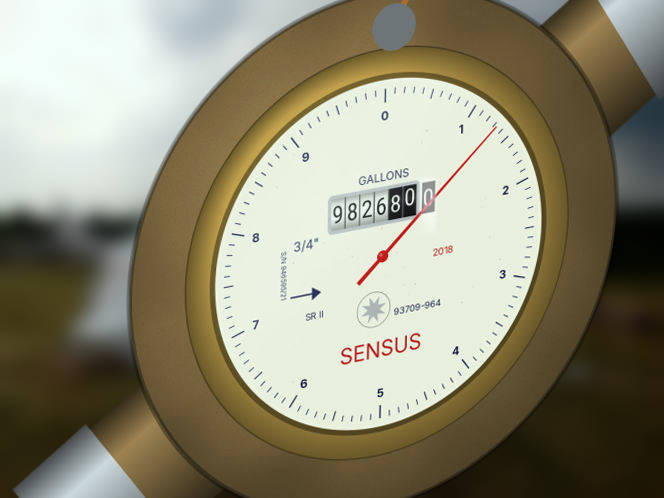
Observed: 9826801.3 gal
